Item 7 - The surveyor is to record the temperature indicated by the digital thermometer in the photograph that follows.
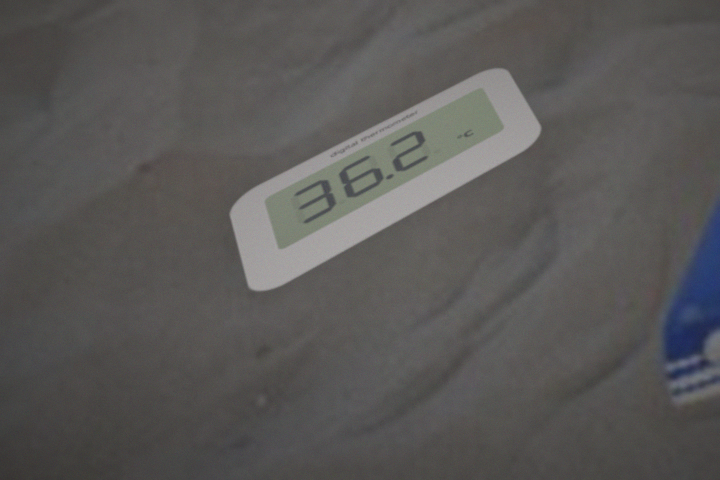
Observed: 36.2 °C
